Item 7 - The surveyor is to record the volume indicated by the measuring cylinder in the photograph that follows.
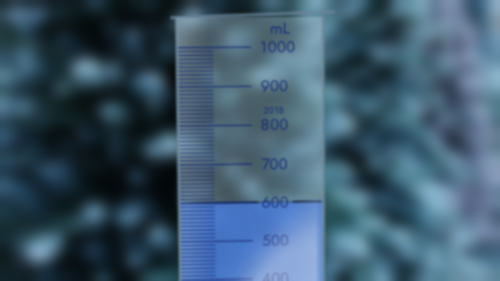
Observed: 600 mL
